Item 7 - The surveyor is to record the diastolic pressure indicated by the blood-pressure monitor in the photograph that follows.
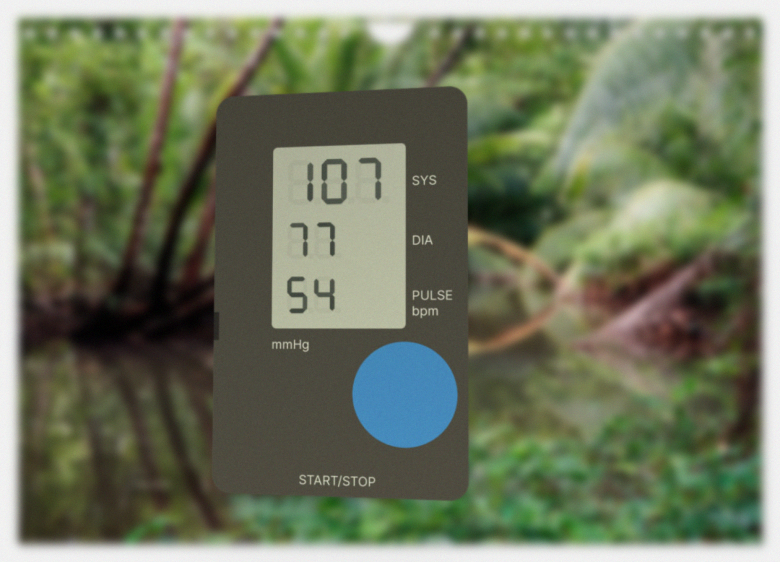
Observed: 77 mmHg
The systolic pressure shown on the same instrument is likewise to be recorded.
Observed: 107 mmHg
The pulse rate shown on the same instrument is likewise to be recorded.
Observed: 54 bpm
